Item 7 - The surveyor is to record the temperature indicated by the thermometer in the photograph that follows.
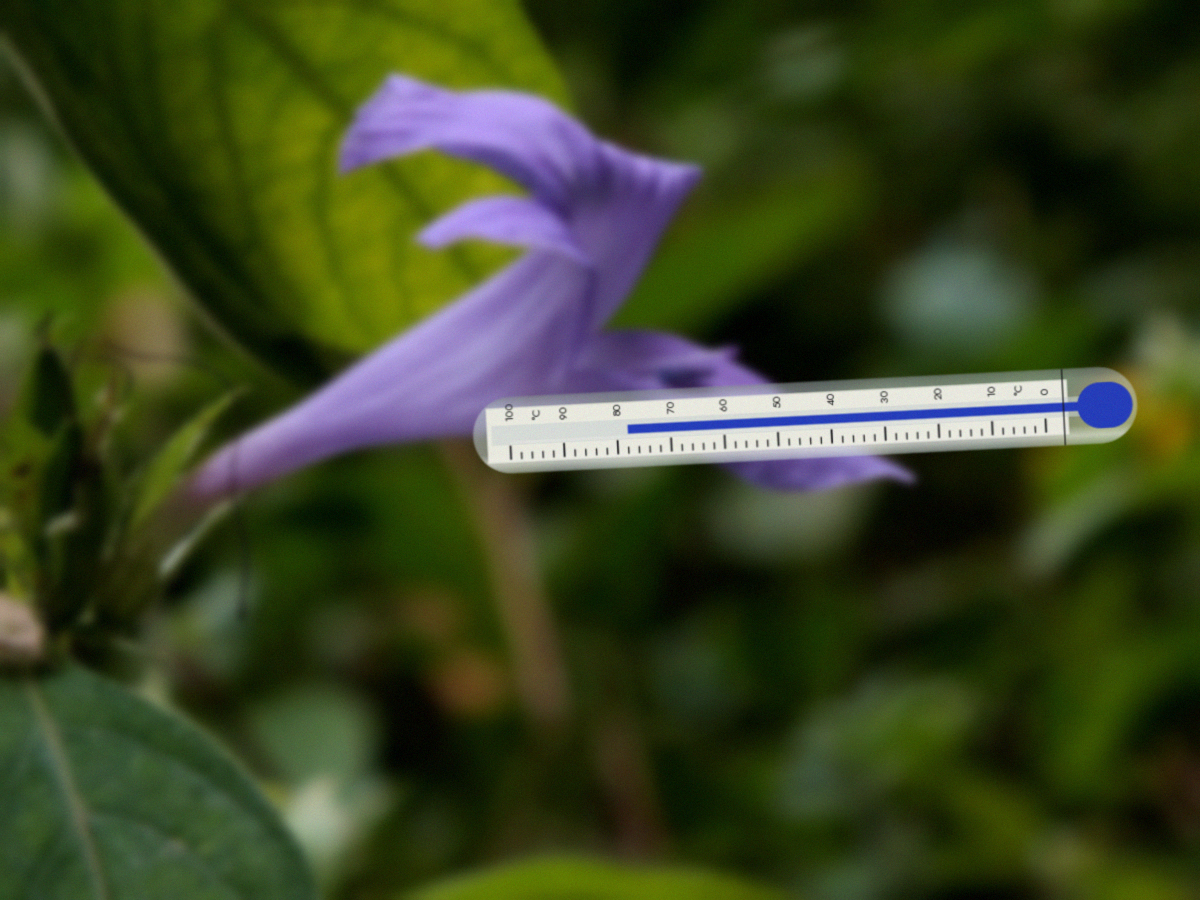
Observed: 78 °C
